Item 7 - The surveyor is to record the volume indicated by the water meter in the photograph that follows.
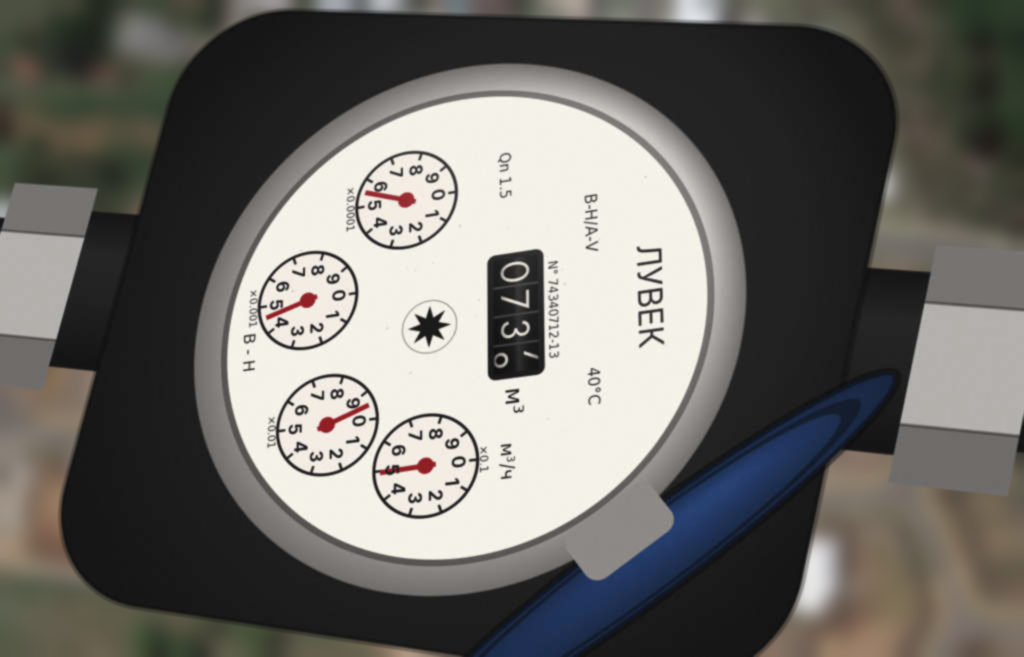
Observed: 737.4945 m³
